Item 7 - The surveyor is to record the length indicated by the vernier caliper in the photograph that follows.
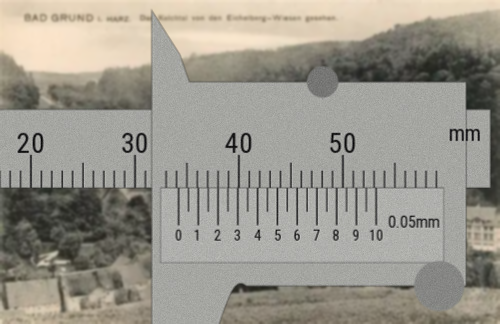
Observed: 34.2 mm
